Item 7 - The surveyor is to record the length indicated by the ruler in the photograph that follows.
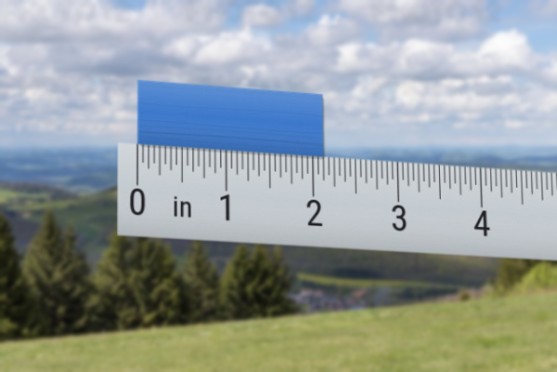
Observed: 2.125 in
